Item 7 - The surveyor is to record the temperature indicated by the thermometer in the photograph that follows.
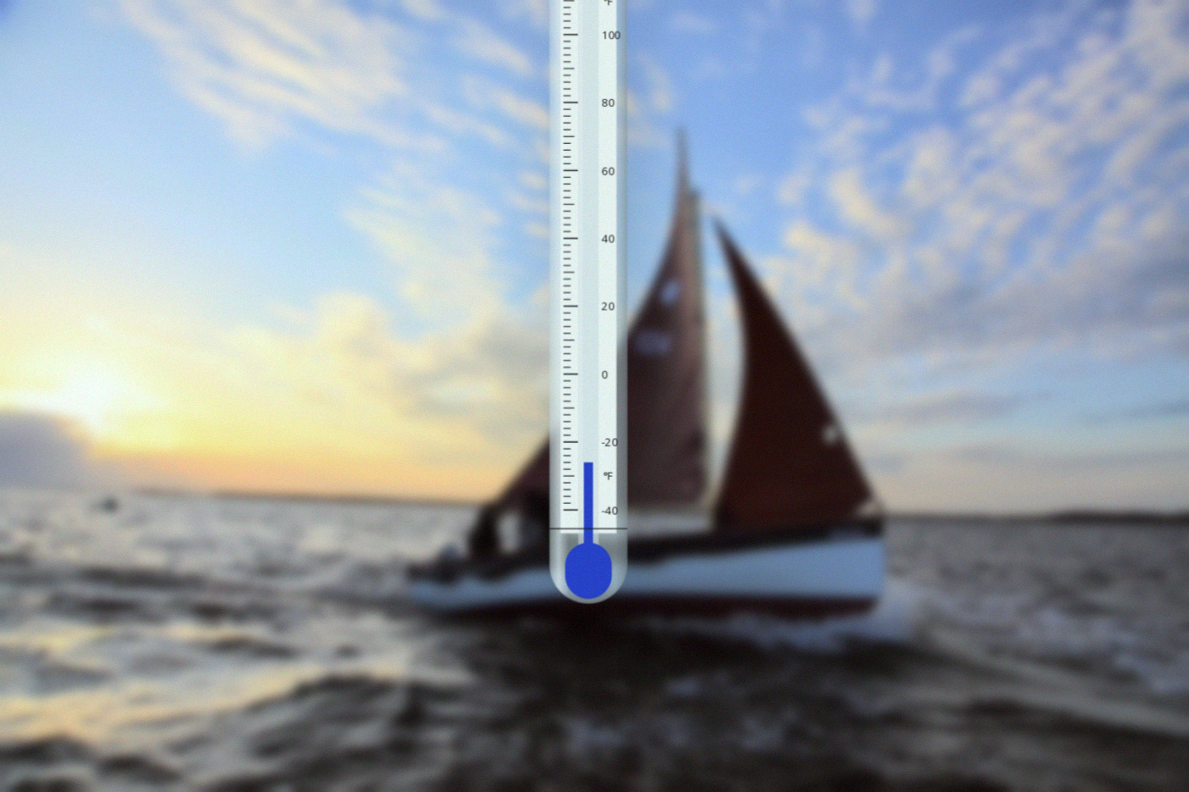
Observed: -26 °F
